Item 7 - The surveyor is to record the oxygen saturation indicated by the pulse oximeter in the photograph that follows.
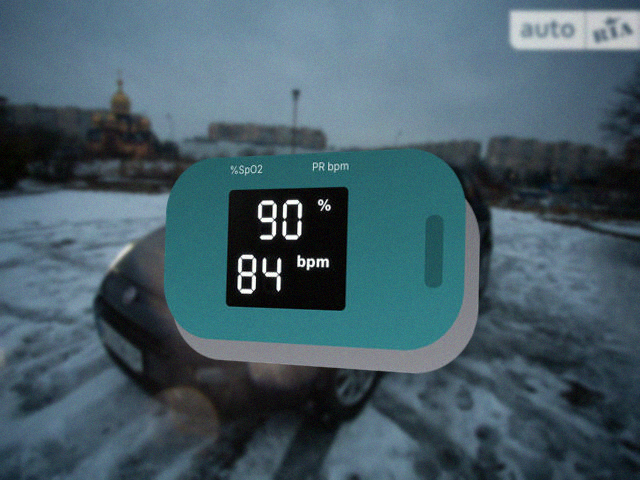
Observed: 90 %
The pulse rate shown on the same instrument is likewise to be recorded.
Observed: 84 bpm
